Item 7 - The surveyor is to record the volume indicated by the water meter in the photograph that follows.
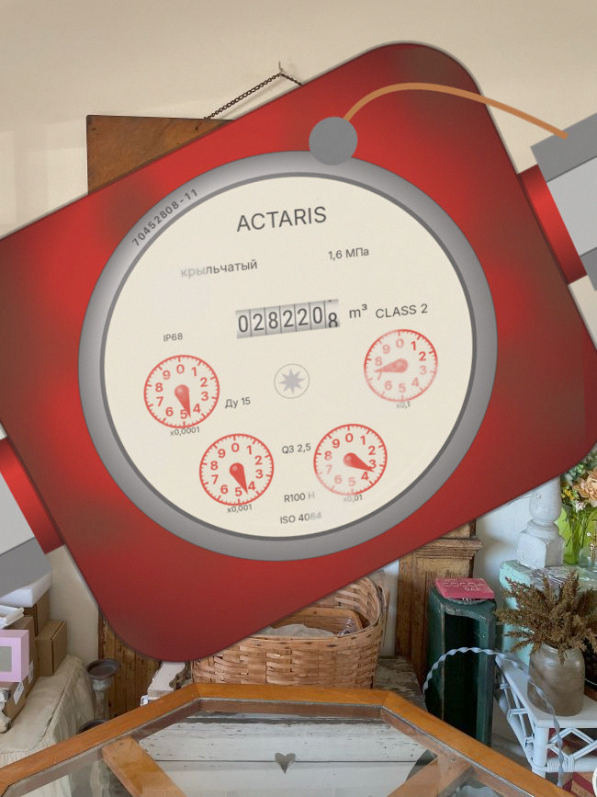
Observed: 282207.7344 m³
